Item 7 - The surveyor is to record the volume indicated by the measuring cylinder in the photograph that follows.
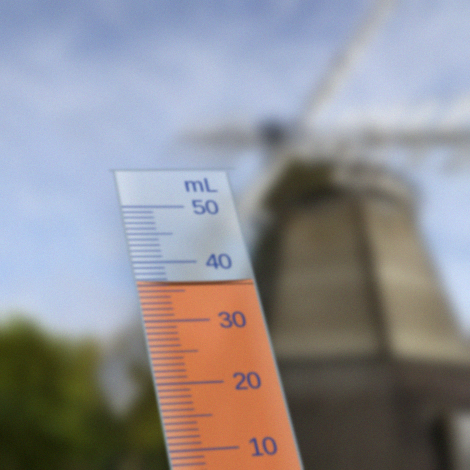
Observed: 36 mL
